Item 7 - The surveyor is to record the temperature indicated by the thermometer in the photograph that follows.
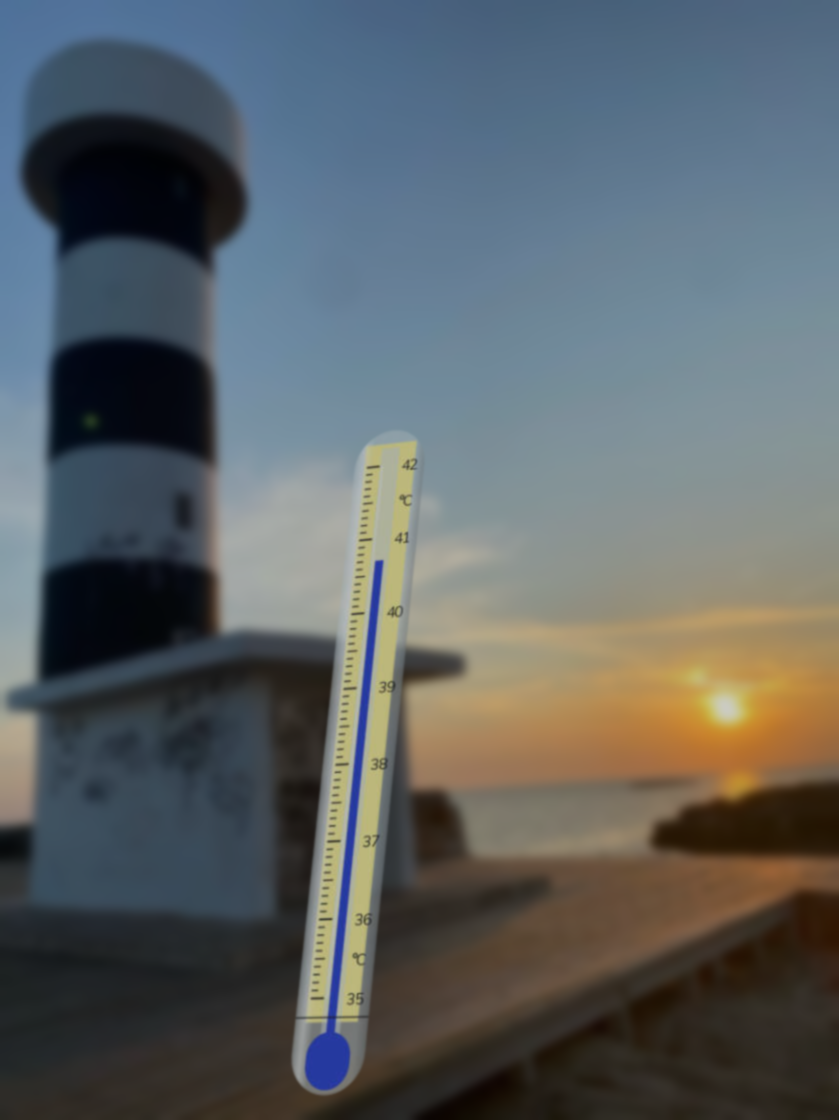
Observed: 40.7 °C
